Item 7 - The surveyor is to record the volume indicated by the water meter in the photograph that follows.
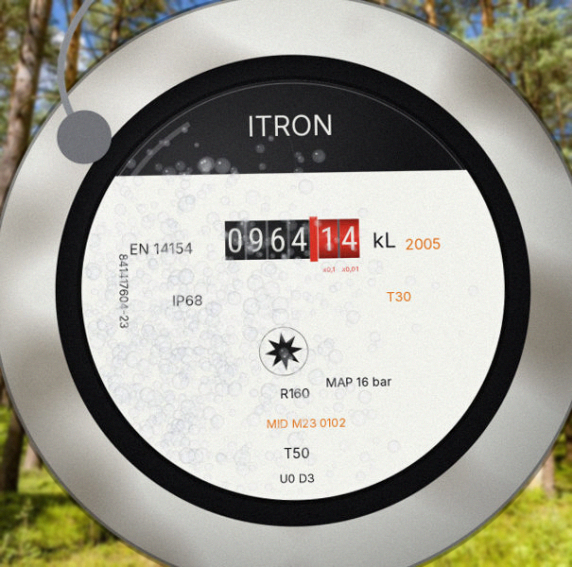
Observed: 964.14 kL
